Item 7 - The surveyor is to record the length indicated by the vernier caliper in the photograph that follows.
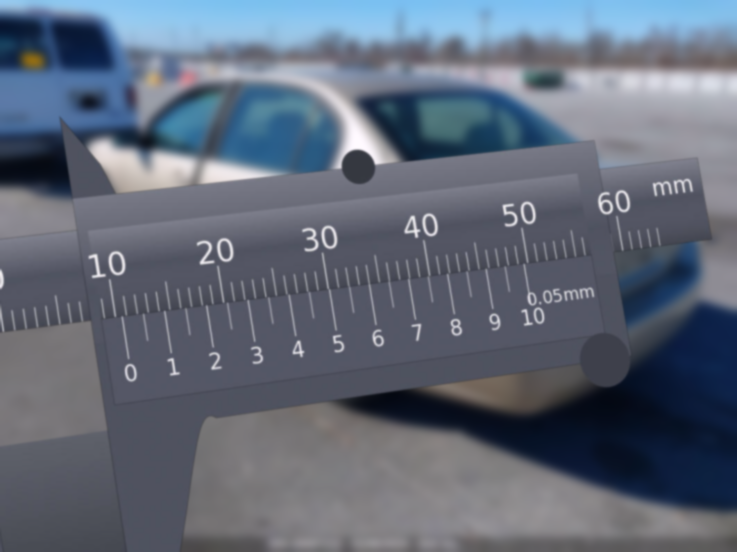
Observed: 10.6 mm
